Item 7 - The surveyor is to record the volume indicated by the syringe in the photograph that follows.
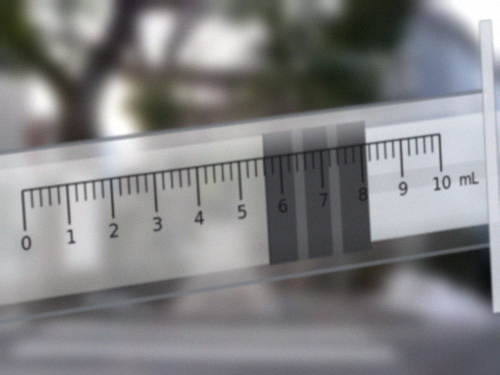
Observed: 5.6 mL
